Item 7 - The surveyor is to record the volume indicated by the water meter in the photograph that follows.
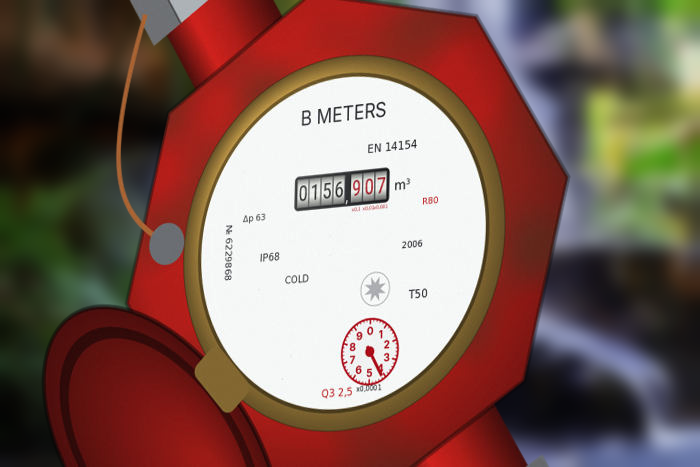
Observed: 156.9074 m³
